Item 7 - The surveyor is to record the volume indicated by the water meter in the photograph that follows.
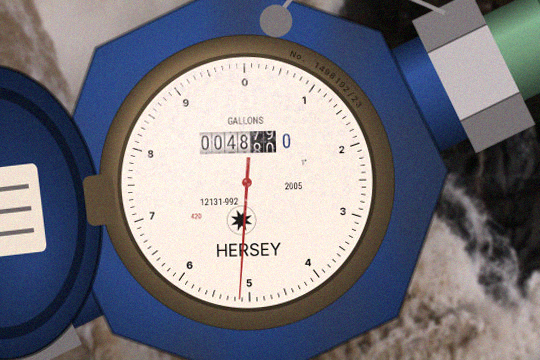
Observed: 48795.1 gal
